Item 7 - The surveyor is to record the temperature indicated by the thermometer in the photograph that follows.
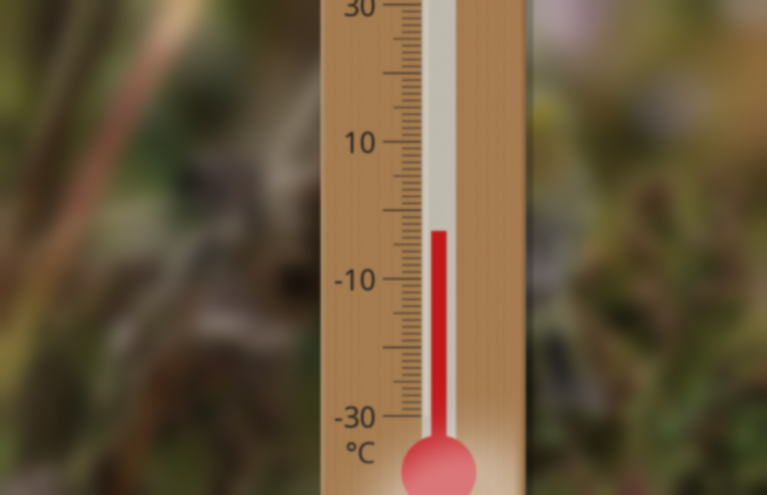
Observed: -3 °C
